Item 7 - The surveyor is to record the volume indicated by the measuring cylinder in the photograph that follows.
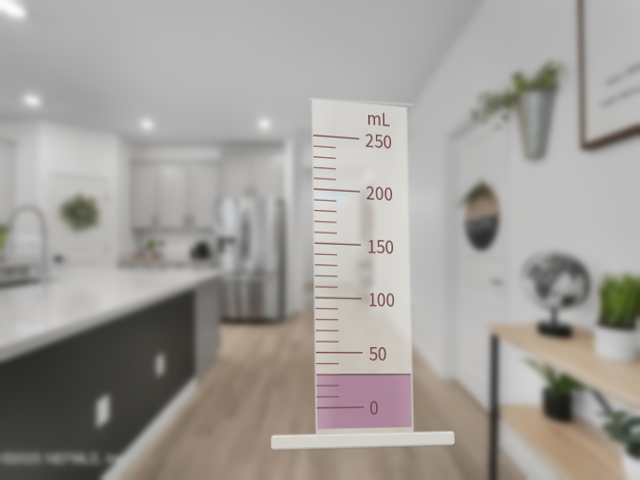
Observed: 30 mL
